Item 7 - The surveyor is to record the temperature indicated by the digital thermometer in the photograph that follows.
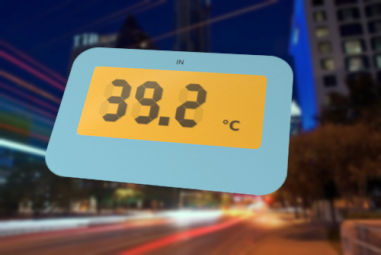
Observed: 39.2 °C
